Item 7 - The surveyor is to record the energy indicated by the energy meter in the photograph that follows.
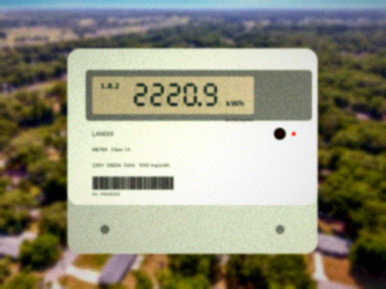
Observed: 2220.9 kWh
